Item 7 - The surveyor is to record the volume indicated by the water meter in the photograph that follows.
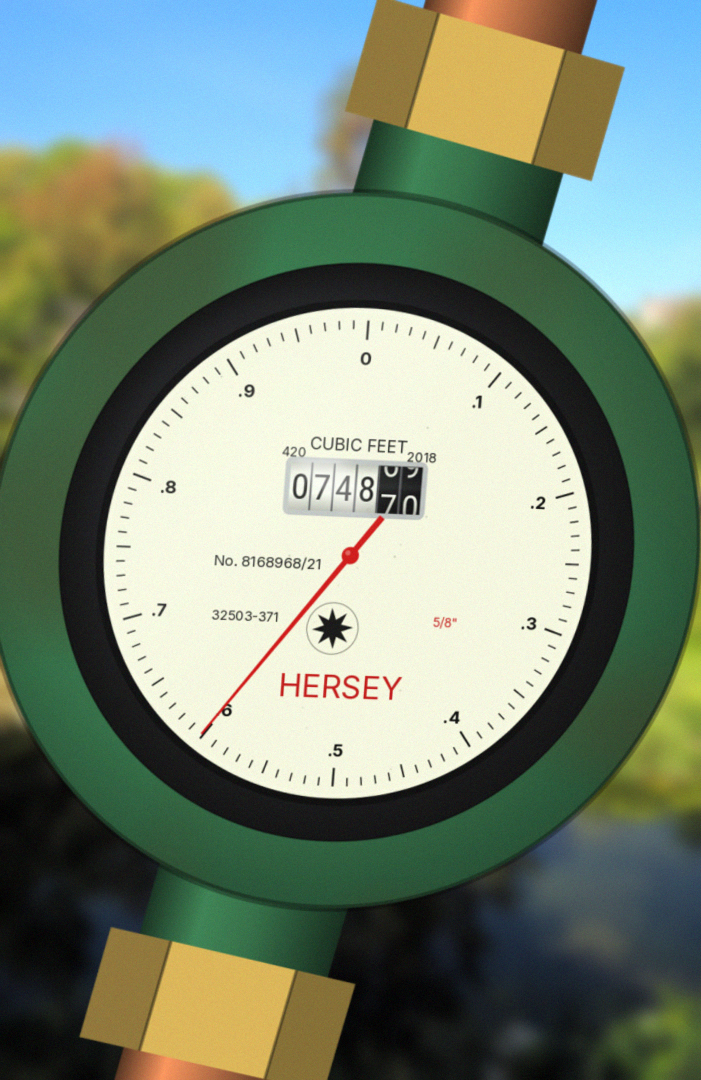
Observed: 74869.60 ft³
